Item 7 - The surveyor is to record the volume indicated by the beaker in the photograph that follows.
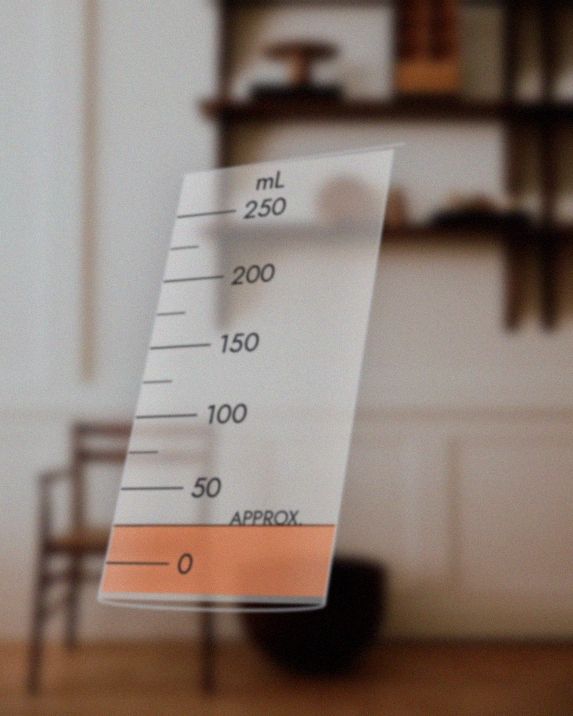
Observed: 25 mL
